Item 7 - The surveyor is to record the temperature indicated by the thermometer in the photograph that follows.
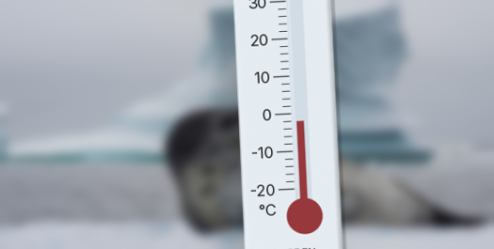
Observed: -2 °C
